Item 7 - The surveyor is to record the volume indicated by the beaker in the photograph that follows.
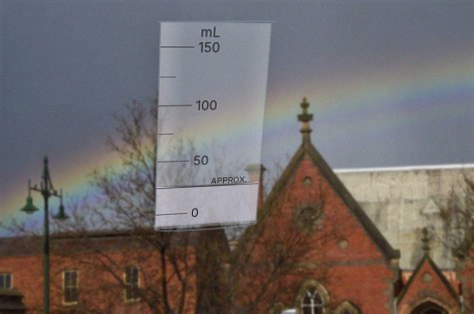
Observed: 25 mL
